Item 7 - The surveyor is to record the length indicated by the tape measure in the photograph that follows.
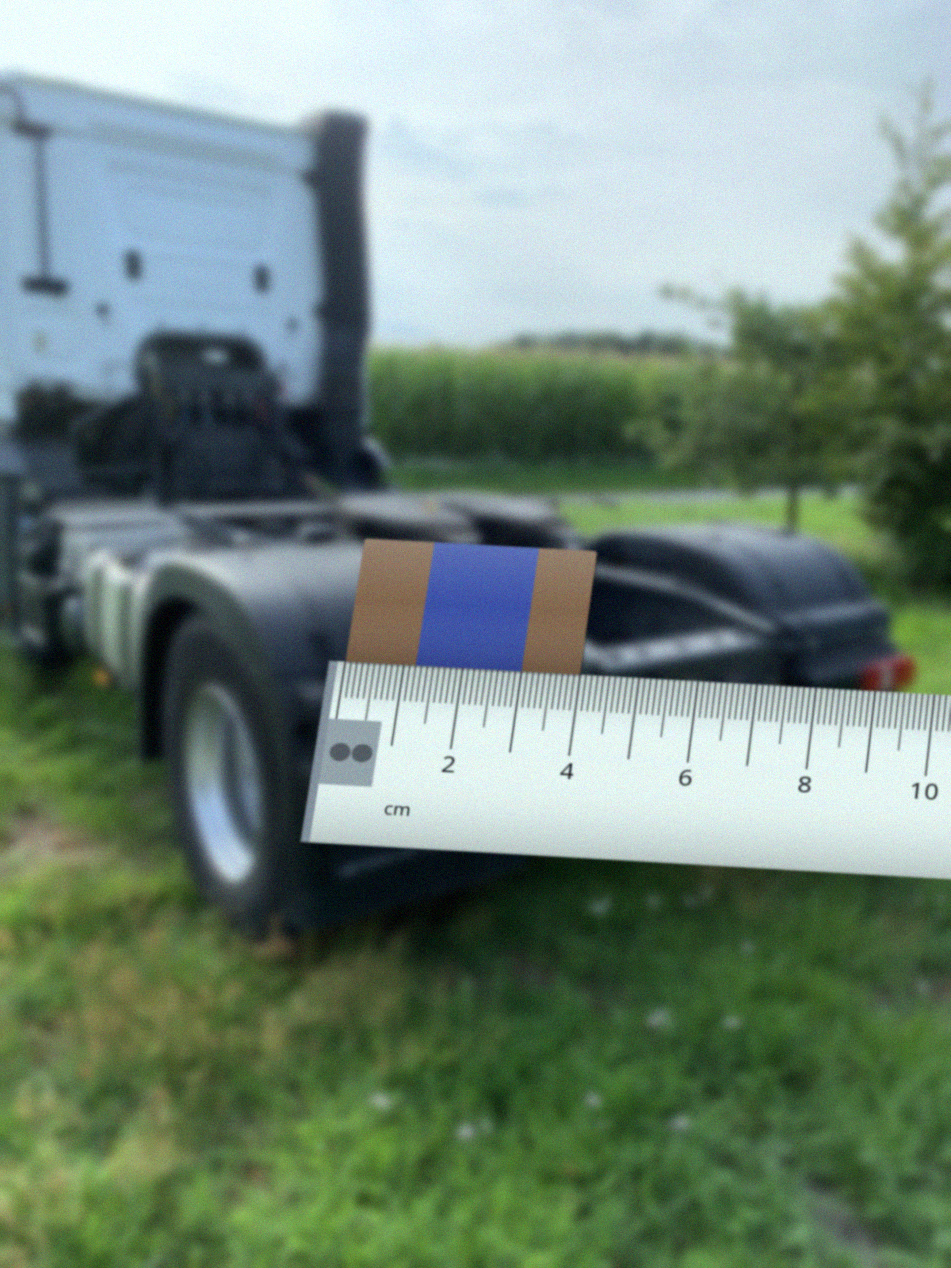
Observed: 4 cm
